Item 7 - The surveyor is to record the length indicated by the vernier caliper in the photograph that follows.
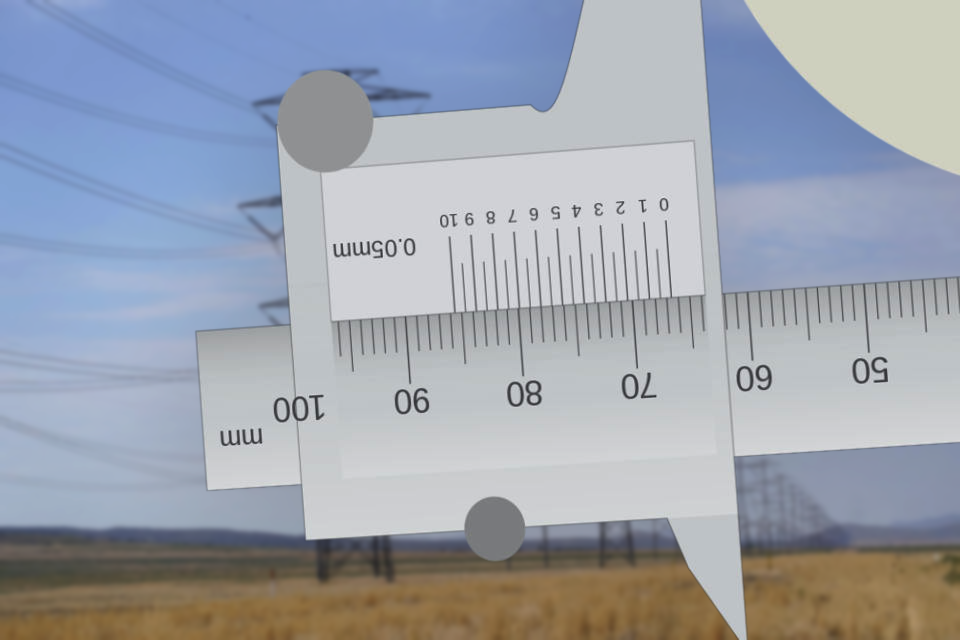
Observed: 66.6 mm
